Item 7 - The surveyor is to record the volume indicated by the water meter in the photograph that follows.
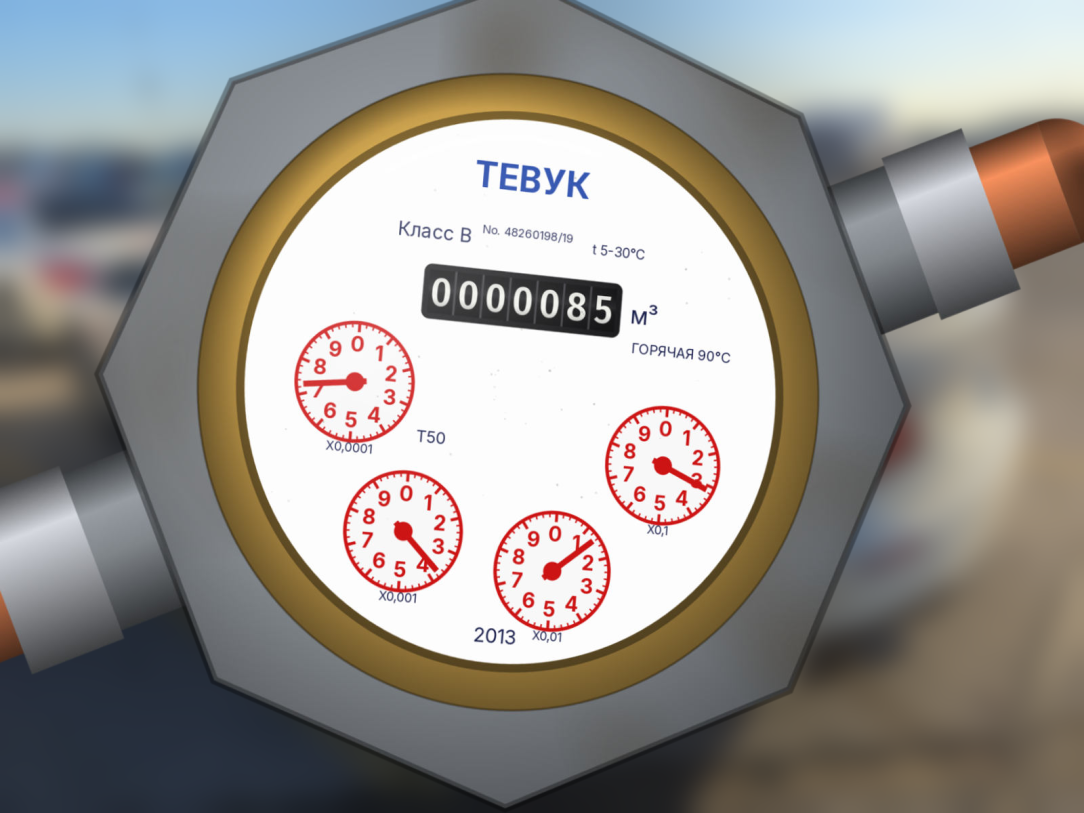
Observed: 85.3137 m³
